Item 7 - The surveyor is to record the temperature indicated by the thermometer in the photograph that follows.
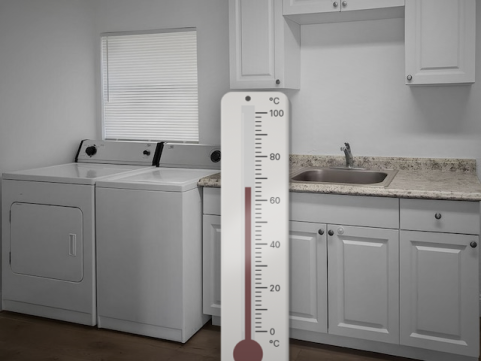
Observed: 66 °C
